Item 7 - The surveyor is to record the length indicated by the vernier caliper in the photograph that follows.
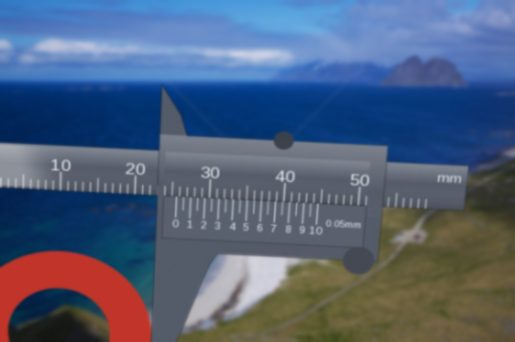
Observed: 25.6 mm
